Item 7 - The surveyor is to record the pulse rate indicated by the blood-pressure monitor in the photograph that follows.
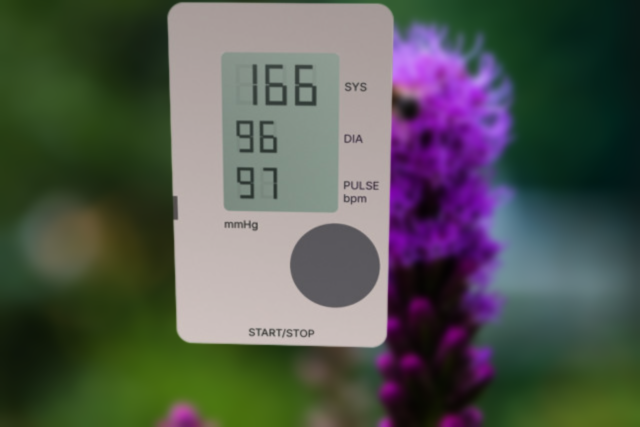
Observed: 97 bpm
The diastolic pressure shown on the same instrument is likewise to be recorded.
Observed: 96 mmHg
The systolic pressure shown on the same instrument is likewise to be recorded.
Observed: 166 mmHg
